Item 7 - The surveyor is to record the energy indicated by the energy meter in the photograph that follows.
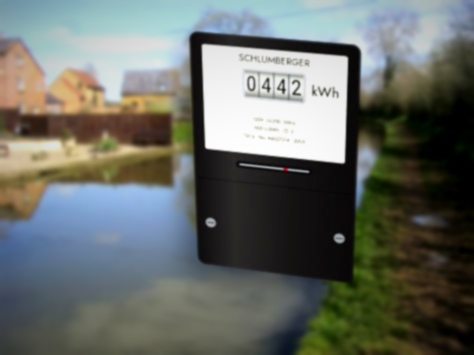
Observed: 442 kWh
